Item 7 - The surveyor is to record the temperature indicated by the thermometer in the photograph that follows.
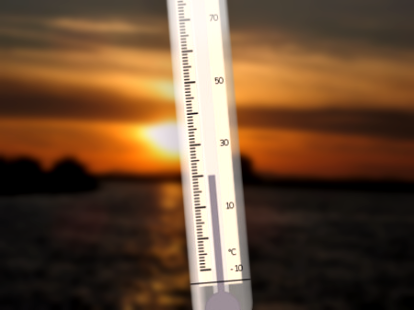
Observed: 20 °C
